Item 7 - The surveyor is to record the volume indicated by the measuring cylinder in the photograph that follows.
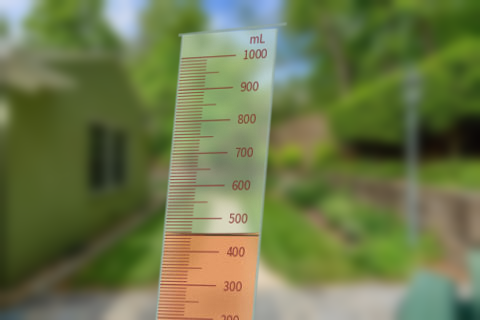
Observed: 450 mL
